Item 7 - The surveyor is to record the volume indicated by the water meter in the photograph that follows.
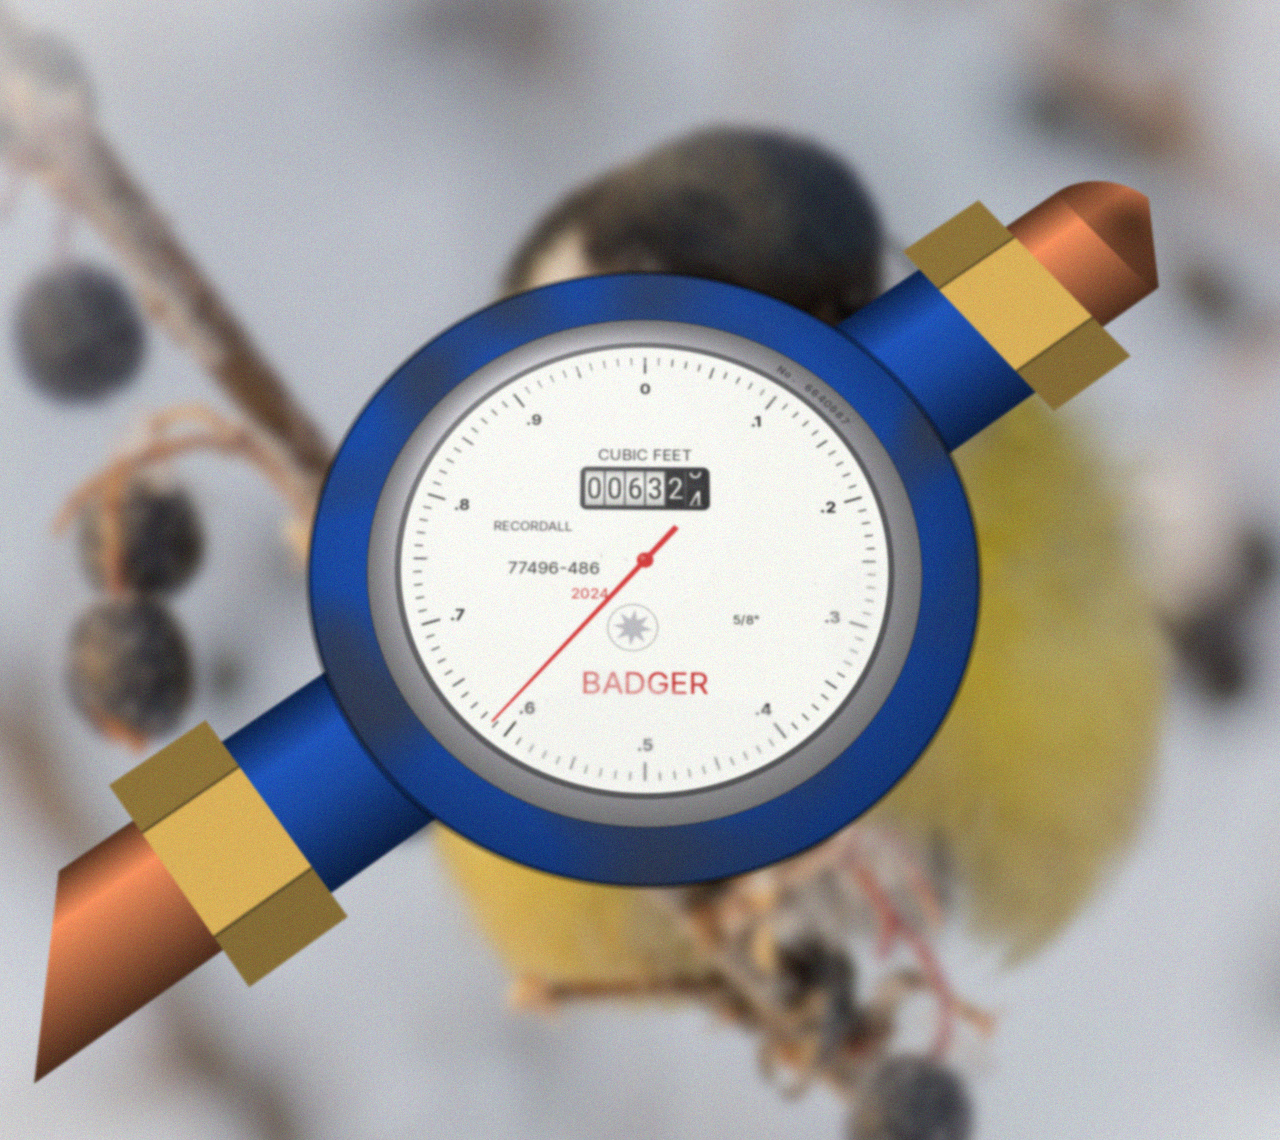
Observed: 6323.61 ft³
